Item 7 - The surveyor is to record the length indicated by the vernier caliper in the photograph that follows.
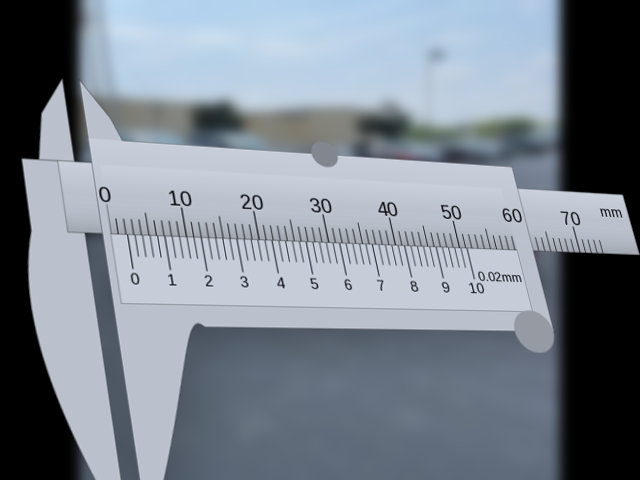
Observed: 2.2 mm
